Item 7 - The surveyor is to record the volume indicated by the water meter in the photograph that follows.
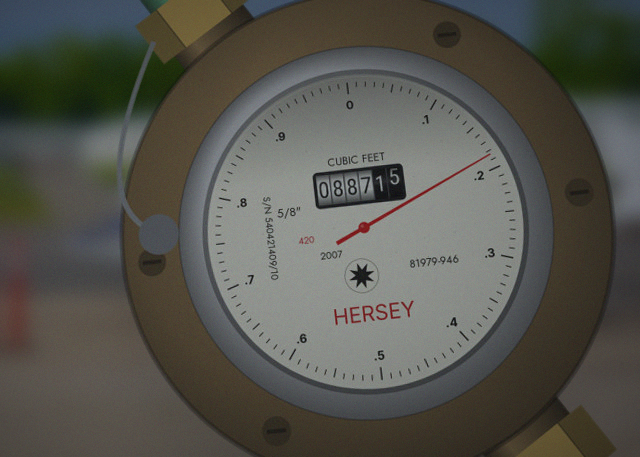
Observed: 88715.18 ft³
